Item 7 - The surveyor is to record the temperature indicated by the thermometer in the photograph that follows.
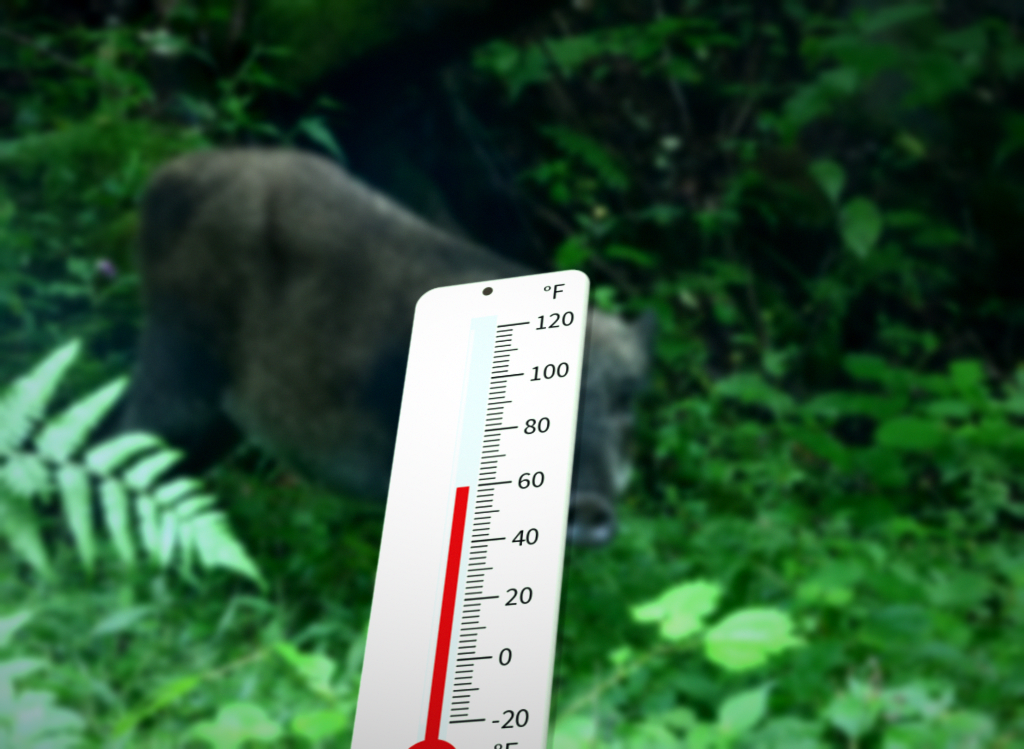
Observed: 60 °F
